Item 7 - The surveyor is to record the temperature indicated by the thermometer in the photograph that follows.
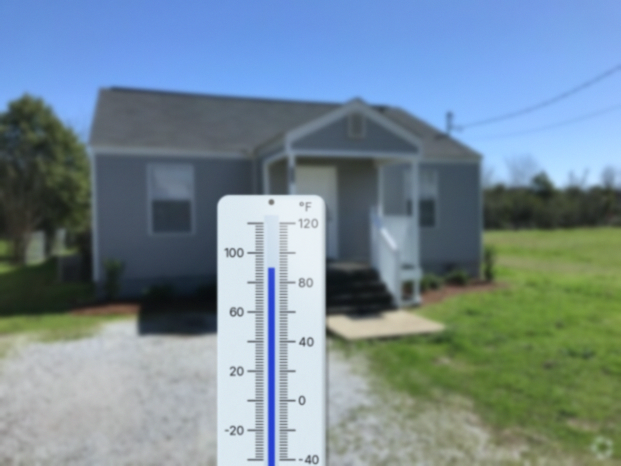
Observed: 90 °F
